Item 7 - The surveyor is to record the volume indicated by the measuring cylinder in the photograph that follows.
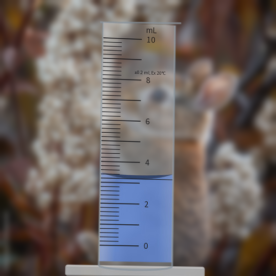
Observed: 3.2 mL
